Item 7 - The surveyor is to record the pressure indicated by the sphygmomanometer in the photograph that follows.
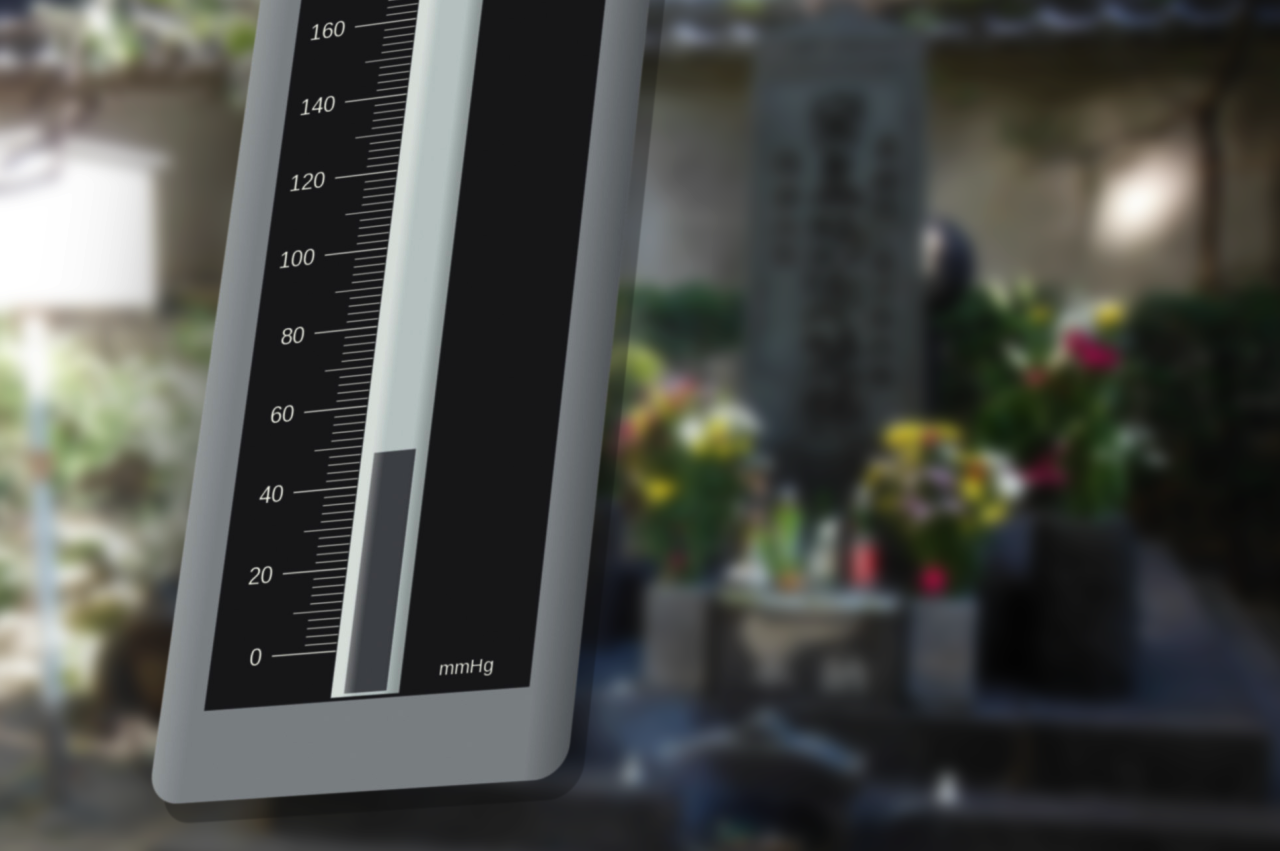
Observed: 48 mmHg
